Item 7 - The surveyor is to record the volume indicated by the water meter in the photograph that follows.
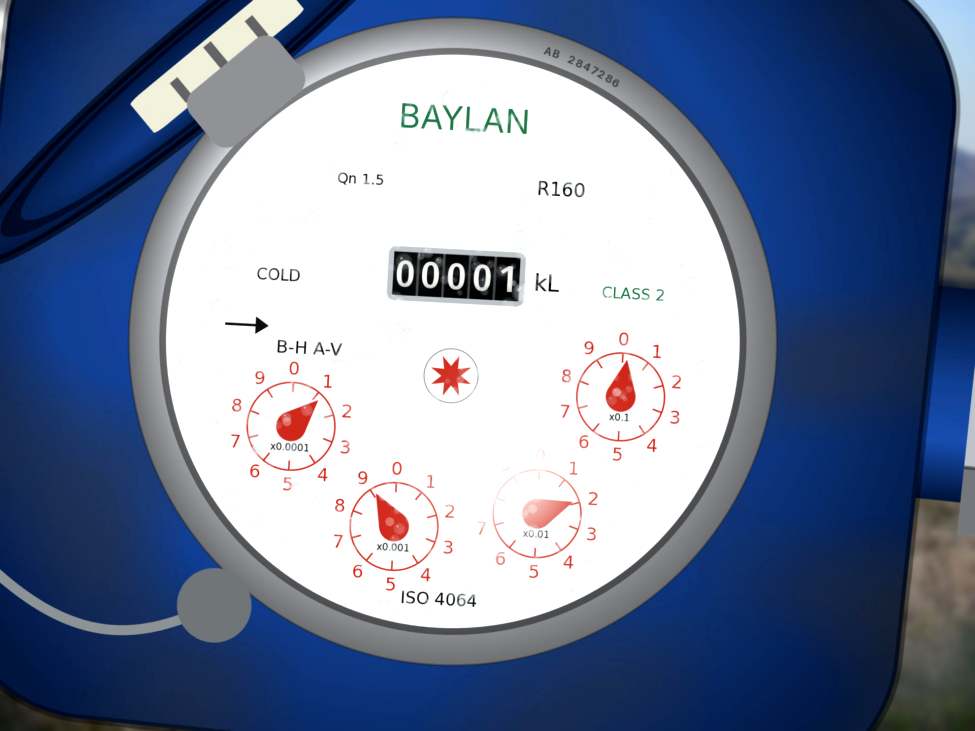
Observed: 1.0191 kL
